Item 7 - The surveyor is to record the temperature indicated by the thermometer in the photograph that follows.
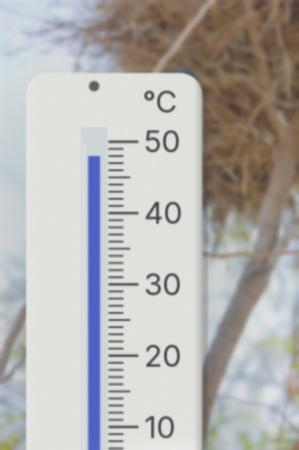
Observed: 48 °C
